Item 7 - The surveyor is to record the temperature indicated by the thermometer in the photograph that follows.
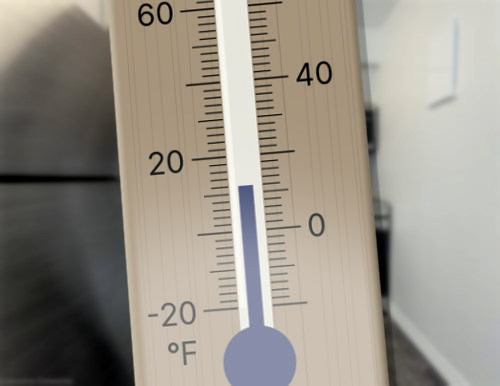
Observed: 12 °F
